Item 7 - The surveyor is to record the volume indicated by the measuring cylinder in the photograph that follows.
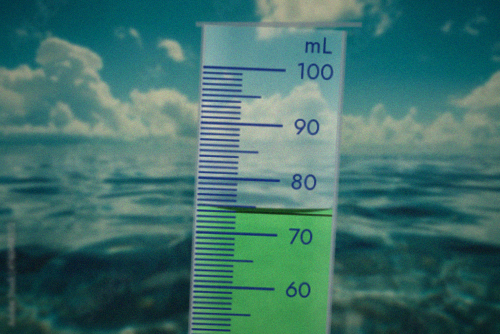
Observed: 74 mL
